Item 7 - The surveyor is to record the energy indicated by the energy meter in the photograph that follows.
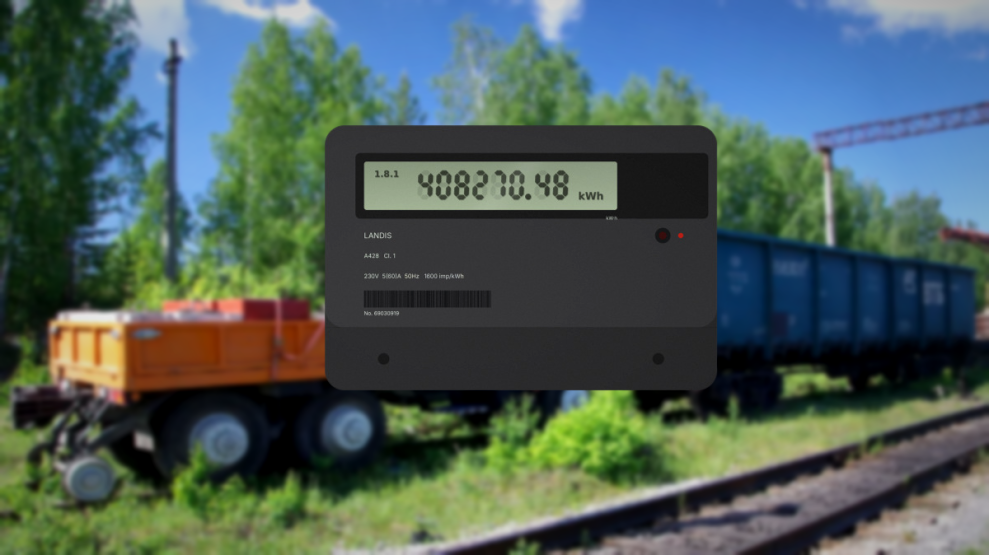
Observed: 408270.48 kWh
